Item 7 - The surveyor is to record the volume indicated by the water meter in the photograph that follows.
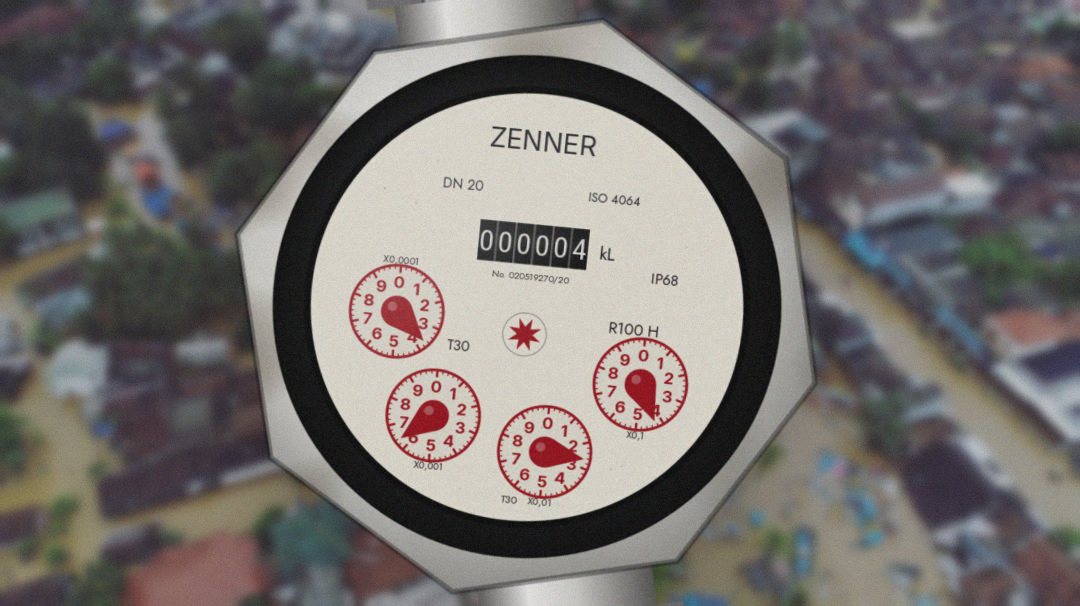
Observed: 4.4263 kL
